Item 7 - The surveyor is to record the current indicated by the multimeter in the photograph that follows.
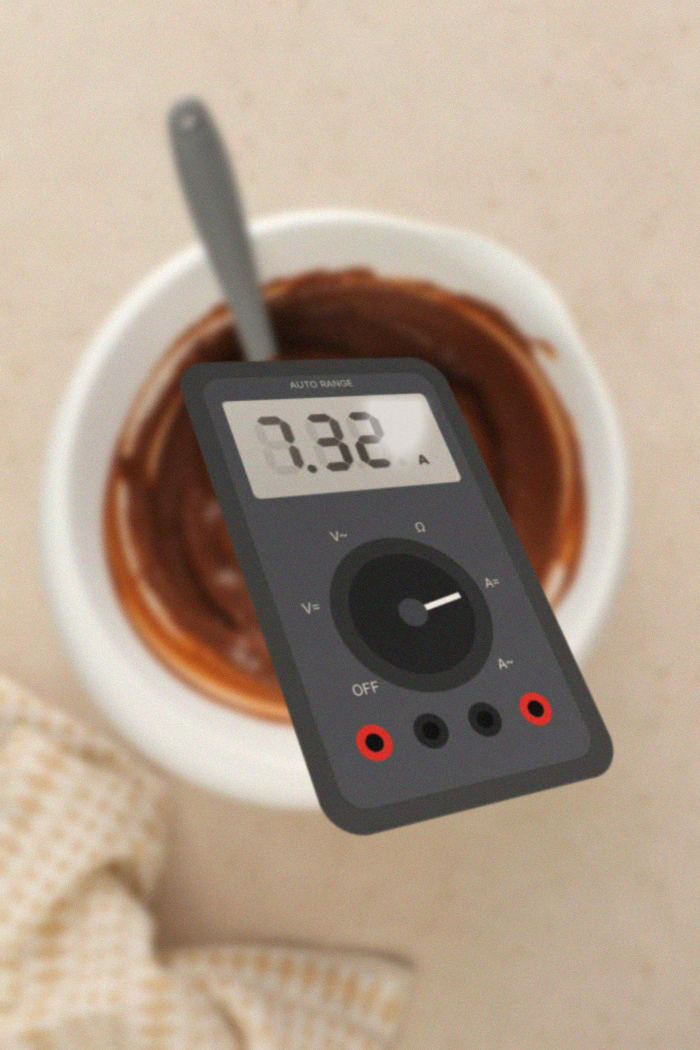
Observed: 7.32 A
